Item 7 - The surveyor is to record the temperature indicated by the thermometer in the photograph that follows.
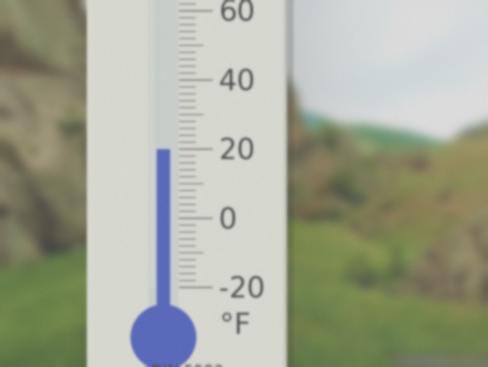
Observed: 20 °F
